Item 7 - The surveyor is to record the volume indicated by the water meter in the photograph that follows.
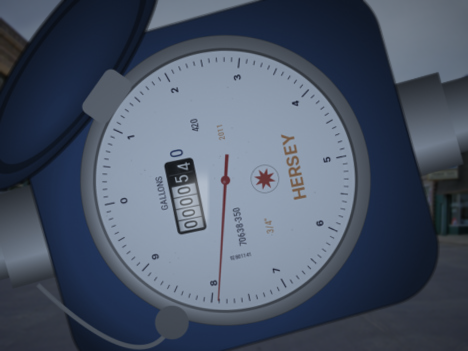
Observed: 537.9 gal
